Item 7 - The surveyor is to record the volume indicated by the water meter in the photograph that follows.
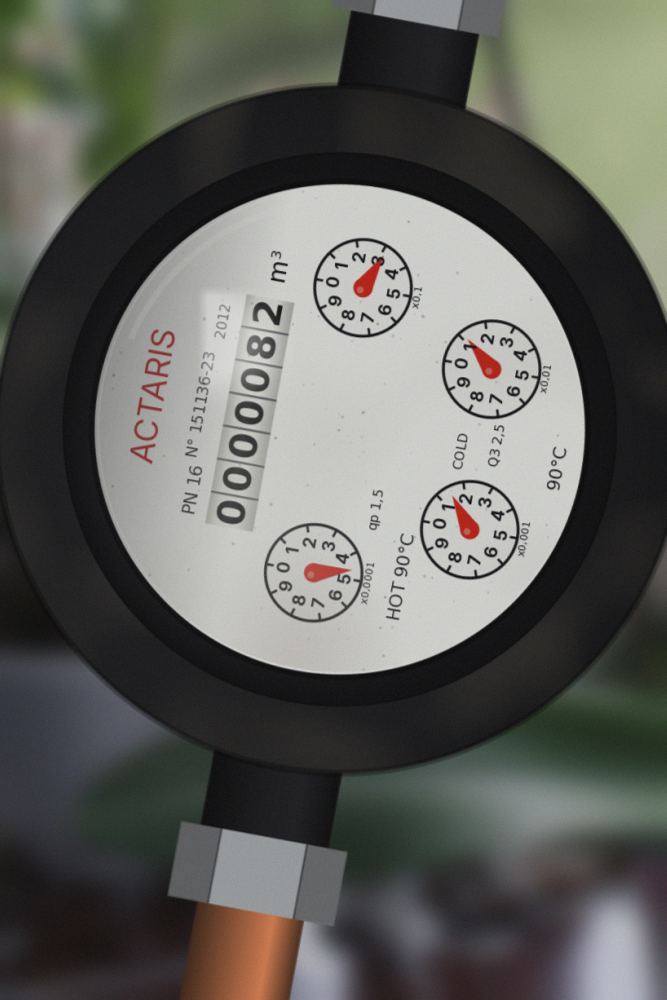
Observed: 82.3114 m³
